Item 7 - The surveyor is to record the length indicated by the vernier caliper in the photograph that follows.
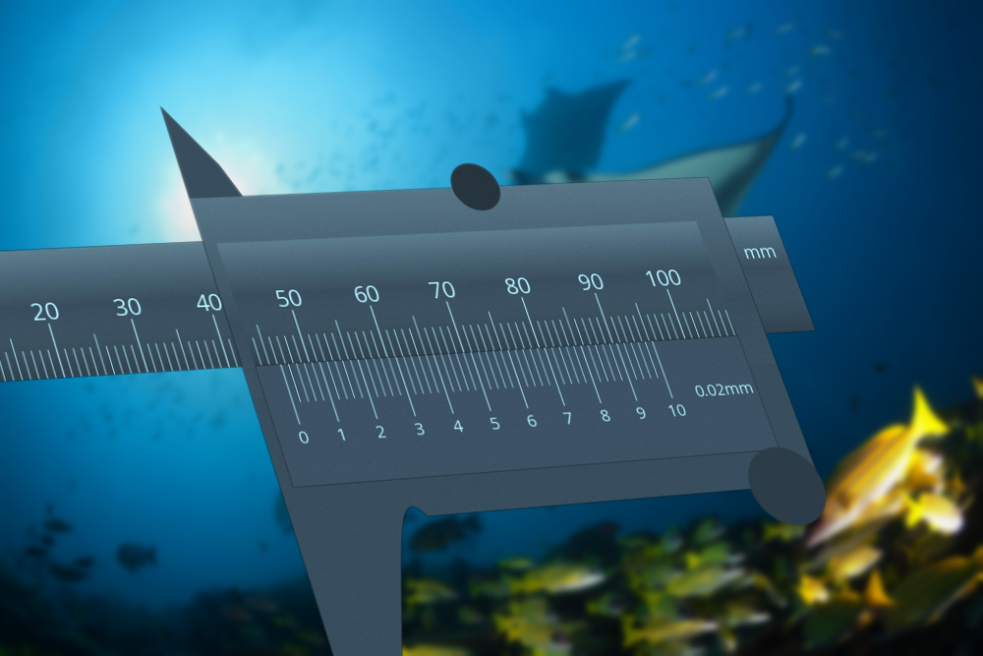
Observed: 46.4 mm
